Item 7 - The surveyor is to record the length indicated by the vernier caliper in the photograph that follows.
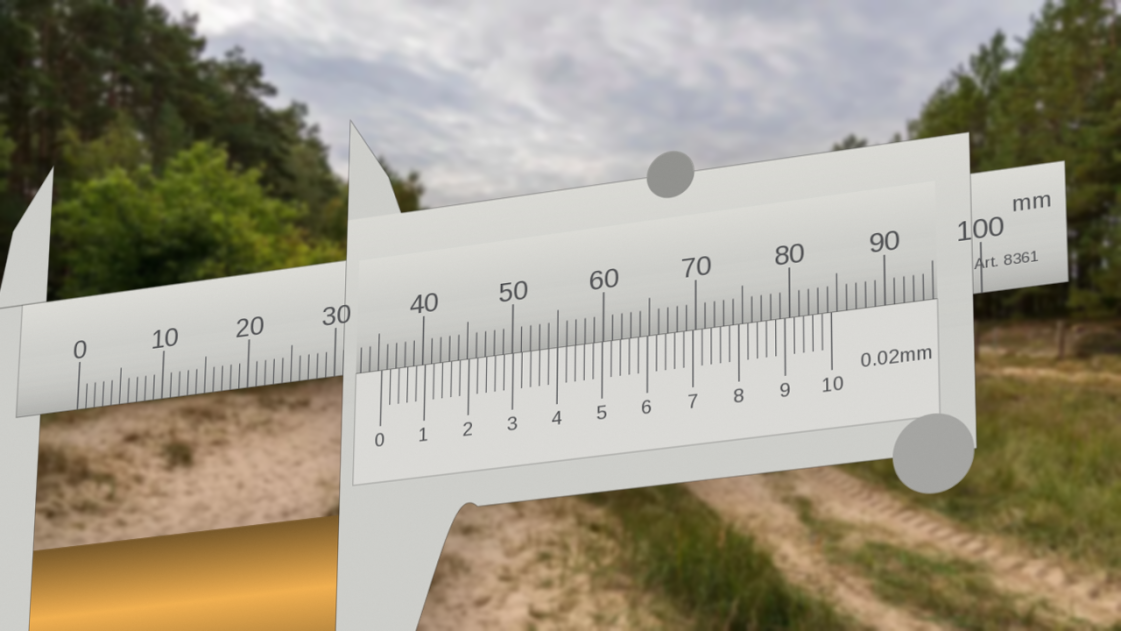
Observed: 35.4 mm
